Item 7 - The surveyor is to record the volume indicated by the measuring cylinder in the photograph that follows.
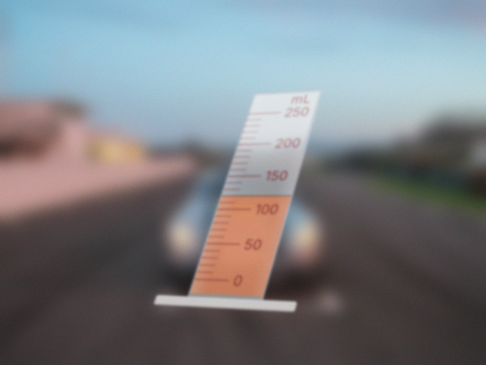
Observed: 120 mL
